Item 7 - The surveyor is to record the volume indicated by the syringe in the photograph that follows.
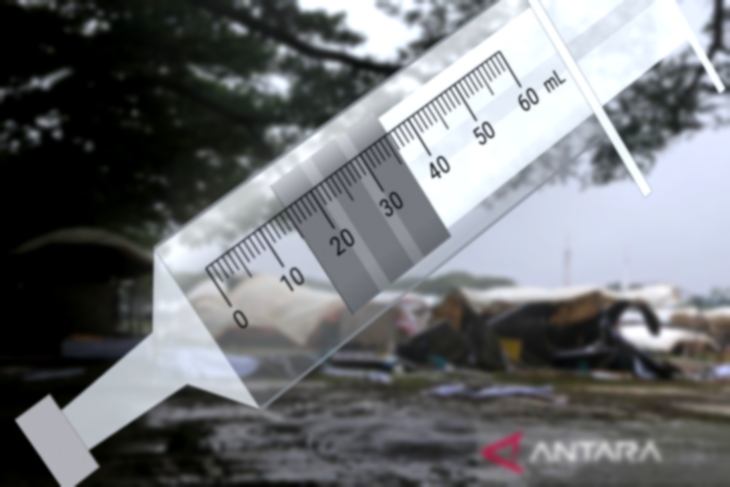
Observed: 15 mL
